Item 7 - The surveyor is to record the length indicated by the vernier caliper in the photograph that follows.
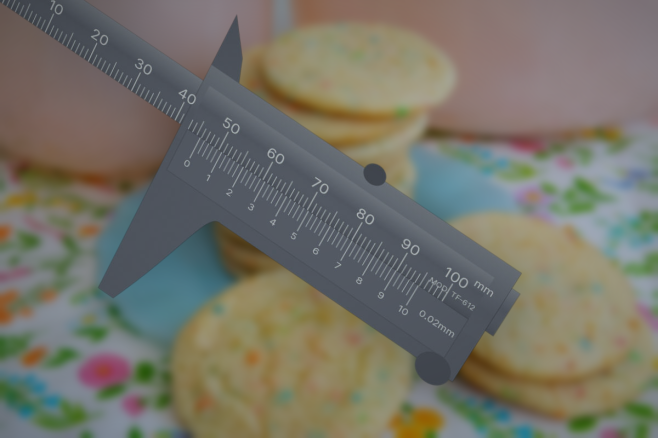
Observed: 45.8 mm
